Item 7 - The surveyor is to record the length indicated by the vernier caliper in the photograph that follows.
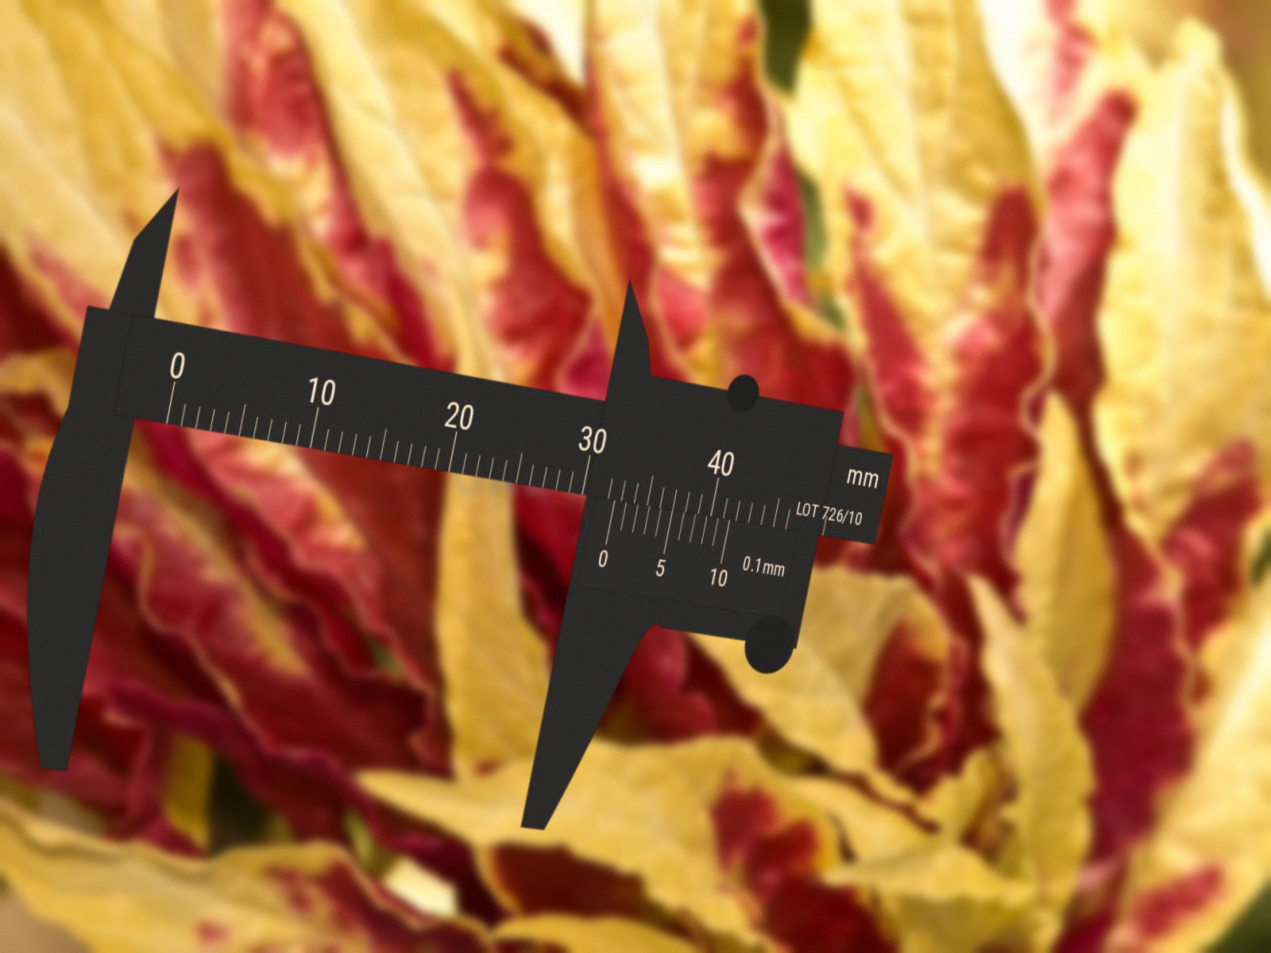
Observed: 32.5 mm
